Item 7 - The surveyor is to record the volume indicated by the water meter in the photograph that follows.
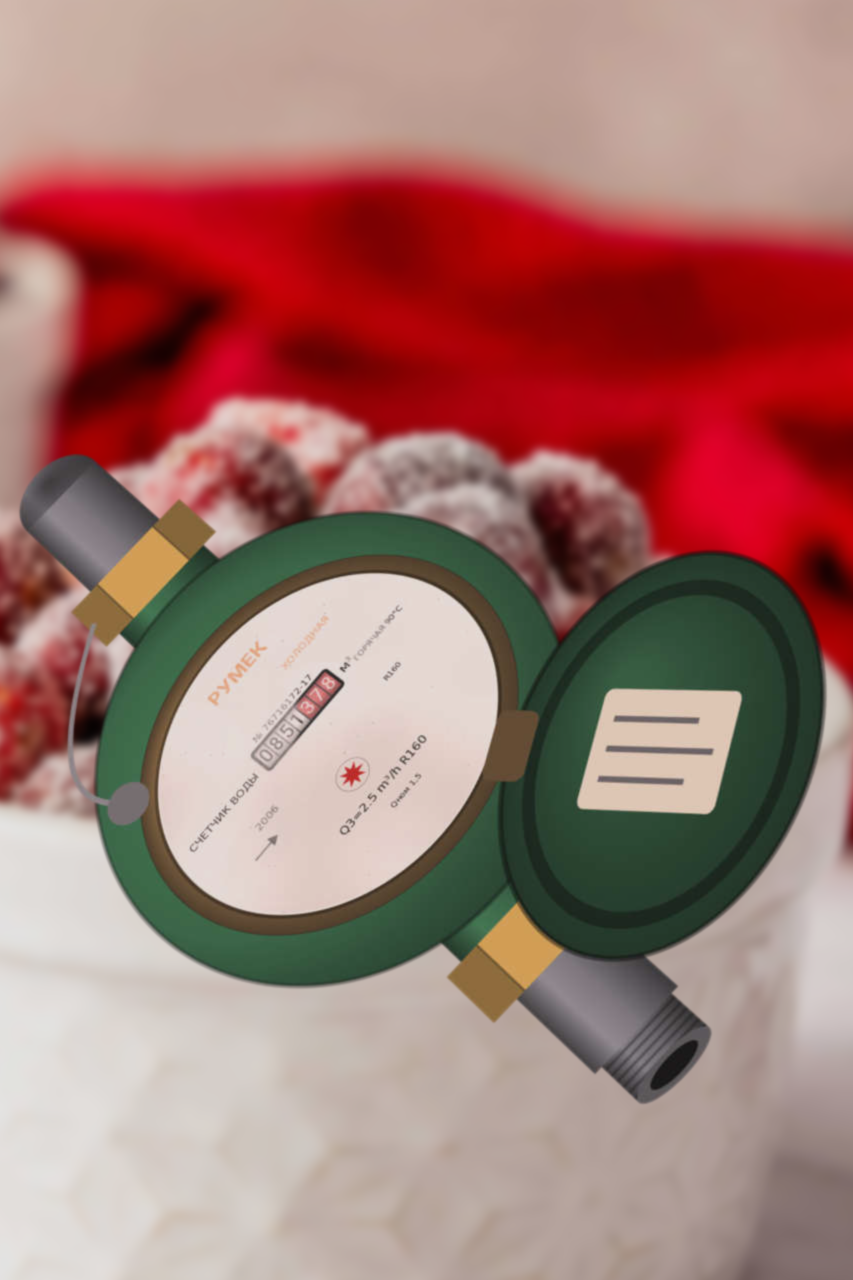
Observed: 851.378 m³
